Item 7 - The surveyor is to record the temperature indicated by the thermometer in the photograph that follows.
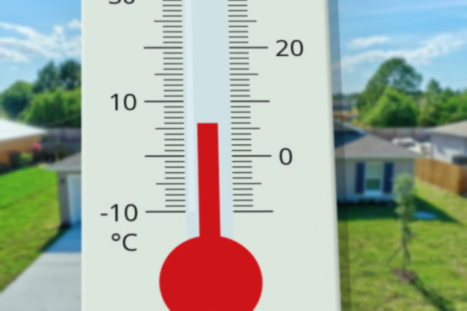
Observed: 6 °C
